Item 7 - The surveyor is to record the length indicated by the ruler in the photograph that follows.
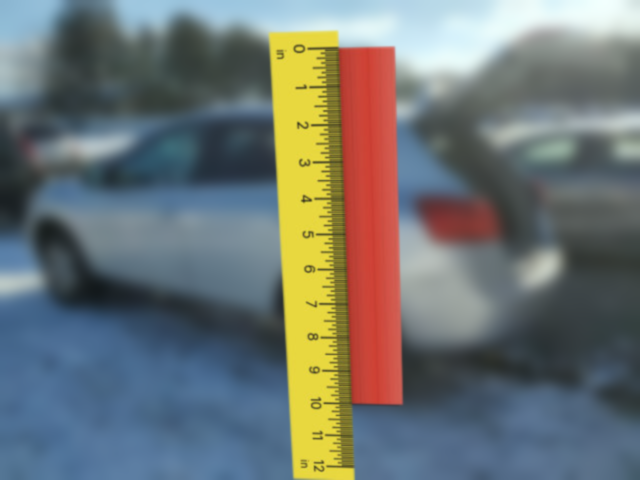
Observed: 10 in
